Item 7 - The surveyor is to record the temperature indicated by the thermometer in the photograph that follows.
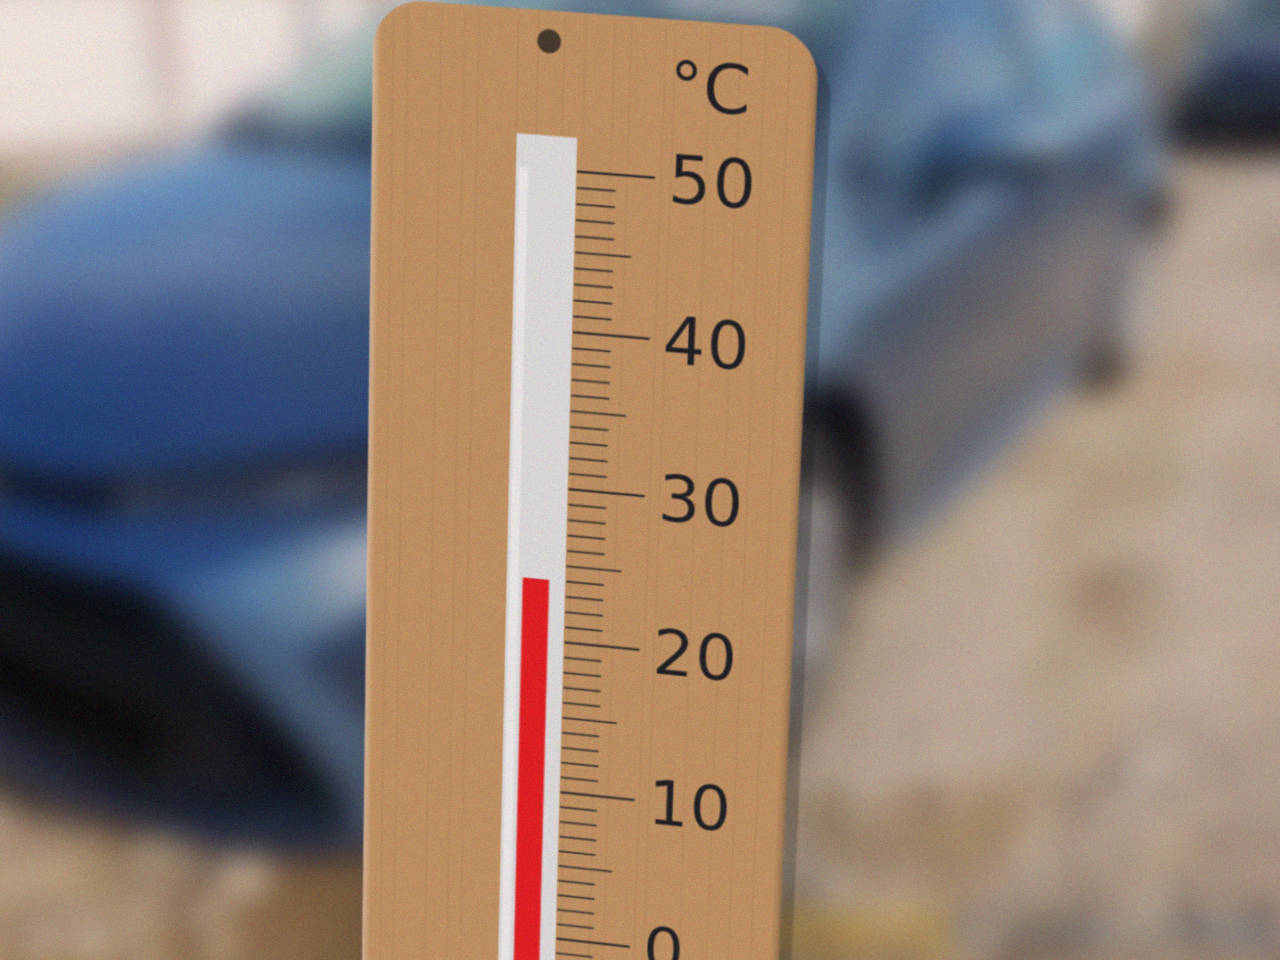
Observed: 24 °C
